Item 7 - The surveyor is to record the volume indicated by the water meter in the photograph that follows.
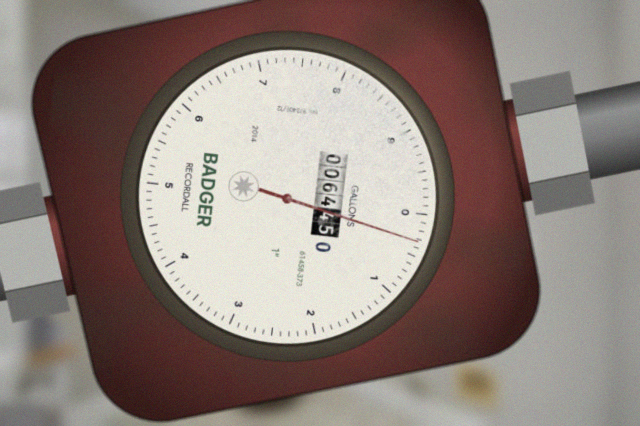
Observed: 64450.3 gal
